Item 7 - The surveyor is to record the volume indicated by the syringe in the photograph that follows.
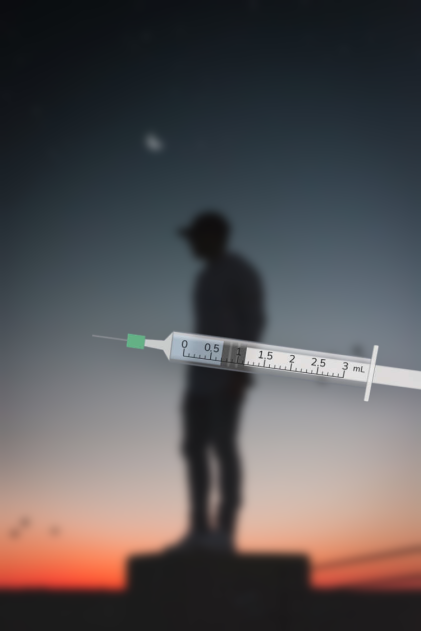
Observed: 0.7 mL
